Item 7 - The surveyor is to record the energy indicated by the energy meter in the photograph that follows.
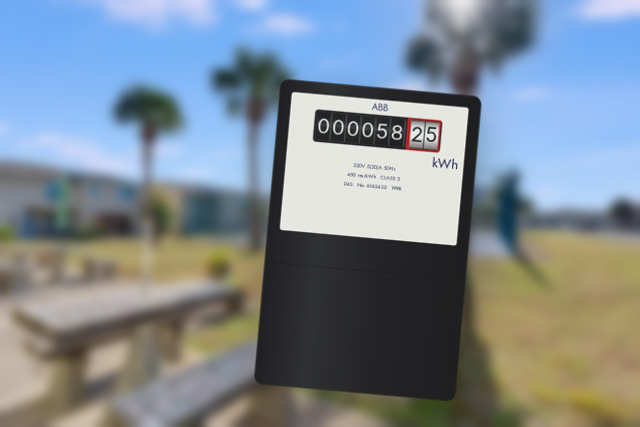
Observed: 58.25 kWh
